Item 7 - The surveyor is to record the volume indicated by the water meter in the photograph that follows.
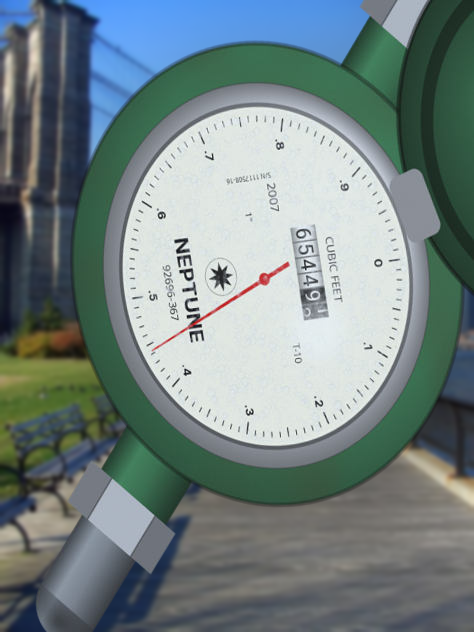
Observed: 654491.44 ft³
